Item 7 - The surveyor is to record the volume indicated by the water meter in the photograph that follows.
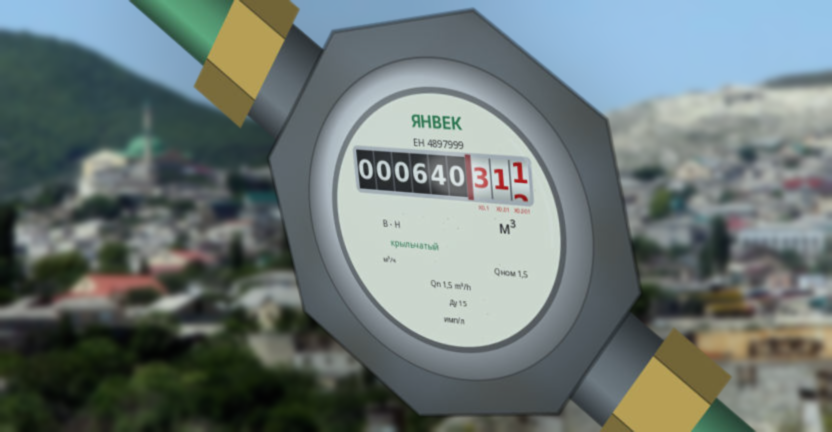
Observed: 640.311 m³
